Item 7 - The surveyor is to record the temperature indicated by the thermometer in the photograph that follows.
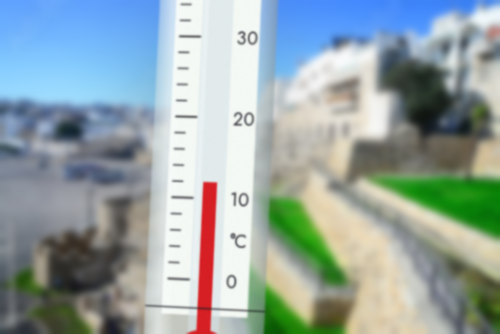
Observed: 12 °C
